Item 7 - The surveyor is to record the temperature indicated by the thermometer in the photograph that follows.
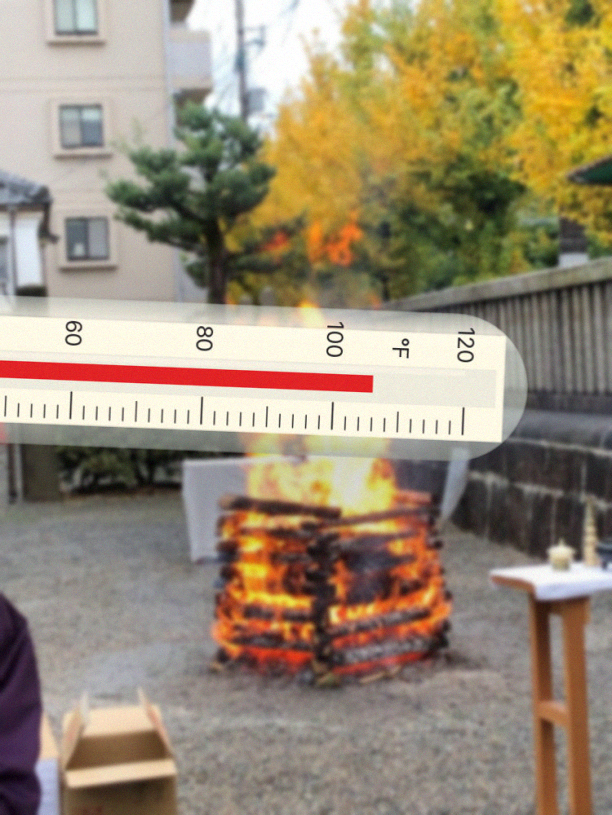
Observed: 106 °F
